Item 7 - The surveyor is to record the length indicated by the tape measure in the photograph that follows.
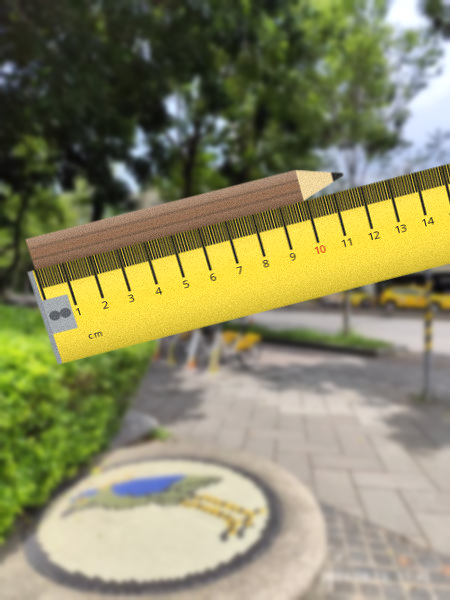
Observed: 11.5 cm
